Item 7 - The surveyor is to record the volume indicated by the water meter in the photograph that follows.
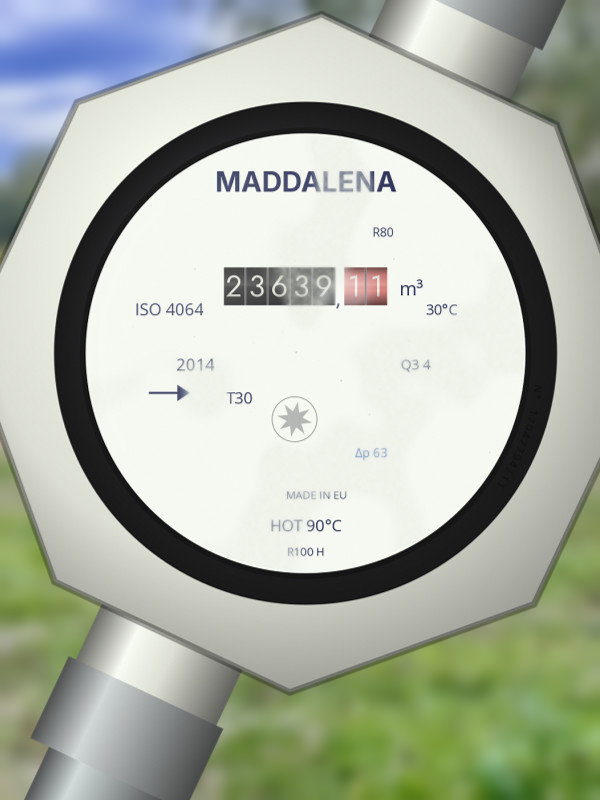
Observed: 23639.11 m³
